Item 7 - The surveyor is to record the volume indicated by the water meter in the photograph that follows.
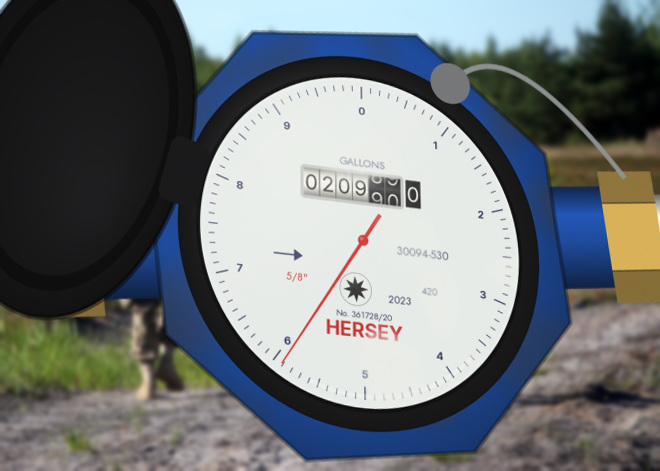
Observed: 209895.9 gal
